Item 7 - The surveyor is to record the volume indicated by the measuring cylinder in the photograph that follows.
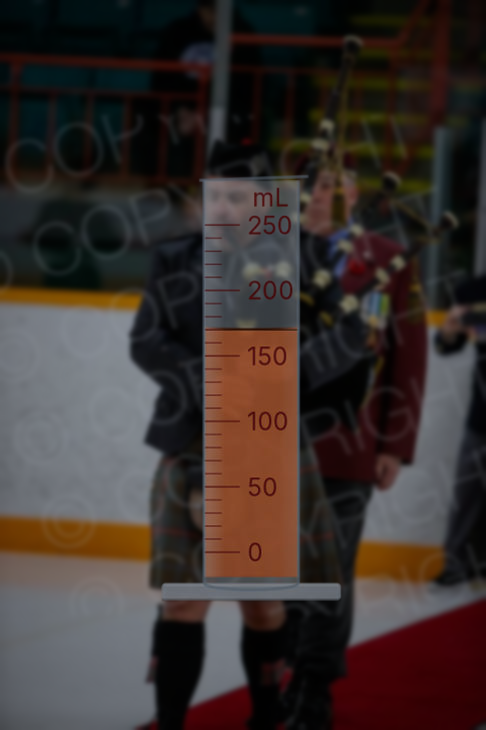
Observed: 170 mL
